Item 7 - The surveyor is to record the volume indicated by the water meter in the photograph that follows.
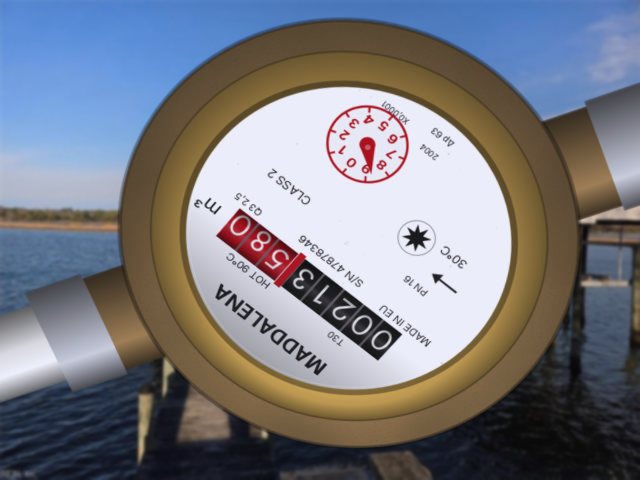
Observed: 213.5798 m³
